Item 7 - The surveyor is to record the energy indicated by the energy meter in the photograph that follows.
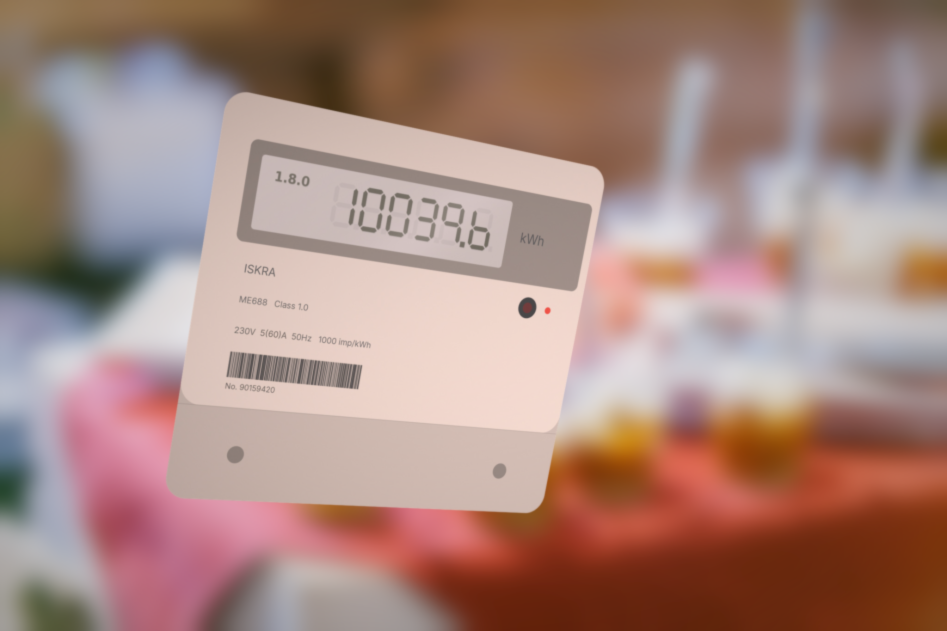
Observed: 10039.6 kWh
